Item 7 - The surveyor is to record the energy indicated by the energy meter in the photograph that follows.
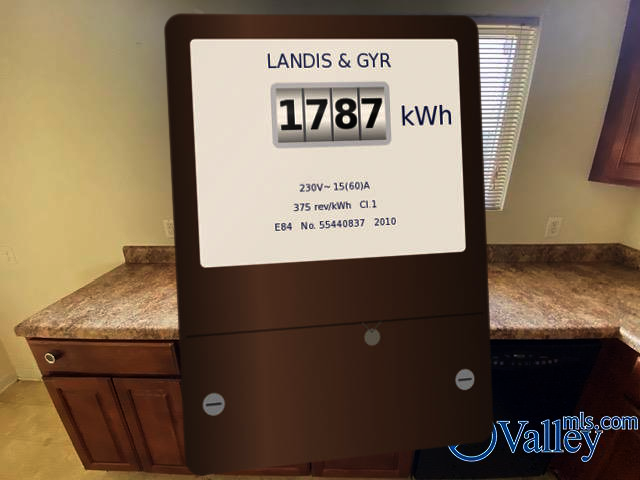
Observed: 1787 kWh
